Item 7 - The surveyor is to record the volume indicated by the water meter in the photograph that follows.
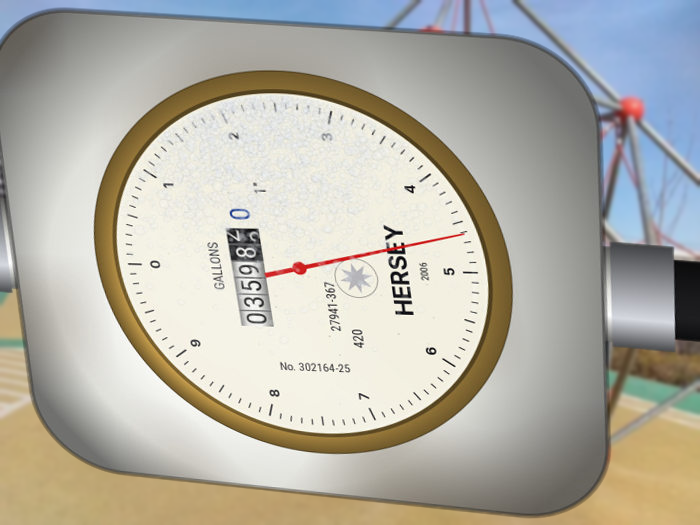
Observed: 359824.6 gal
